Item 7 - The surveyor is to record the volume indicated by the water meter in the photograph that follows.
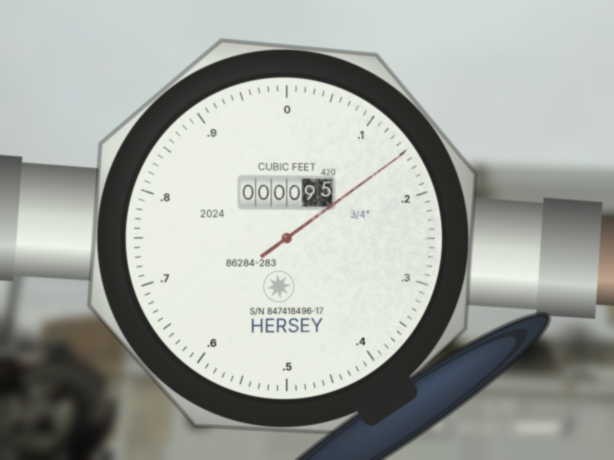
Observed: 95.15 ft³
